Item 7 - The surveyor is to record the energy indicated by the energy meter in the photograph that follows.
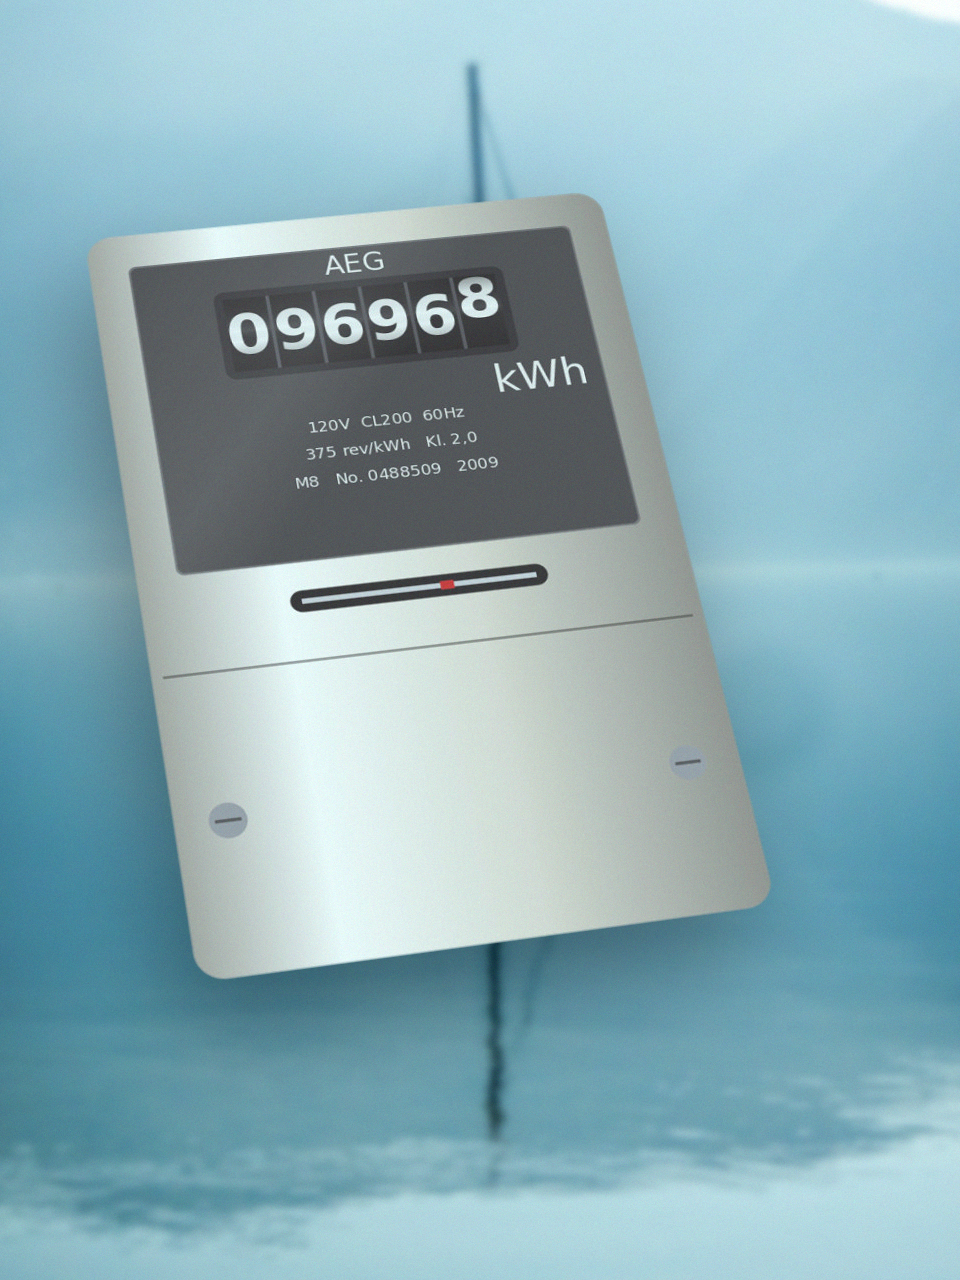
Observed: 96968 kWh
